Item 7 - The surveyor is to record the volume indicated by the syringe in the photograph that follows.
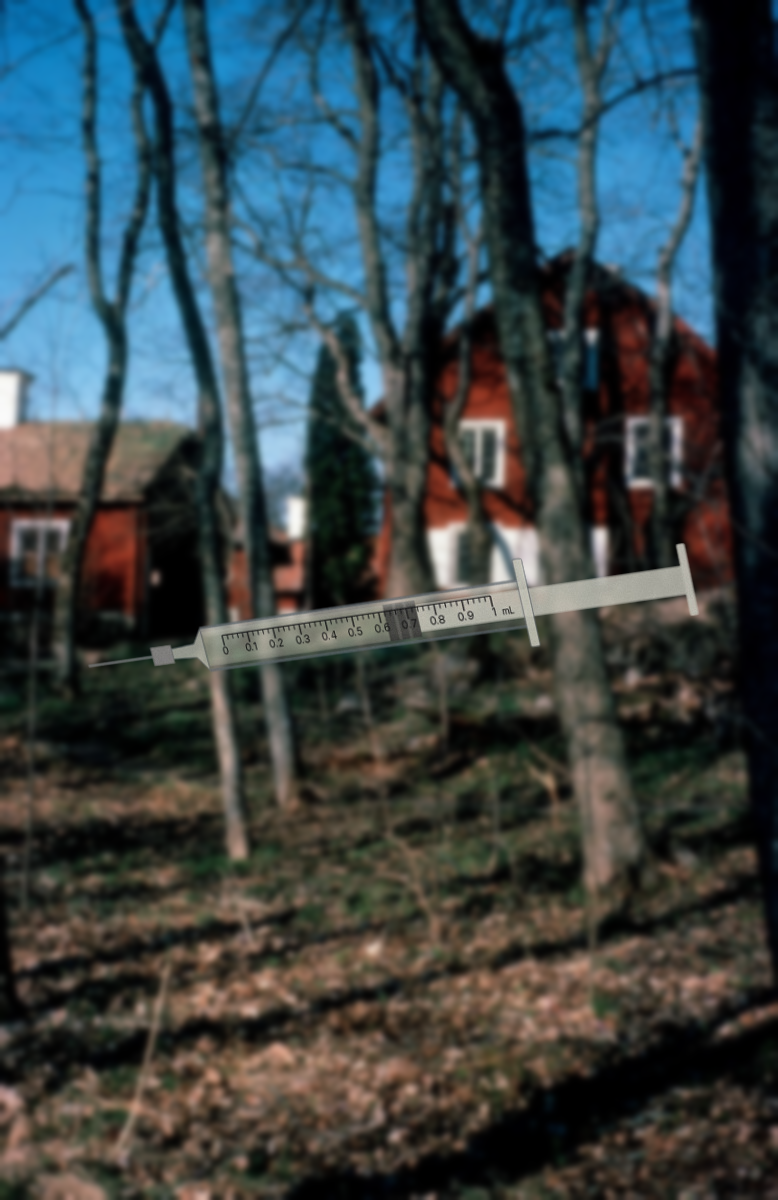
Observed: 0.62 mL
